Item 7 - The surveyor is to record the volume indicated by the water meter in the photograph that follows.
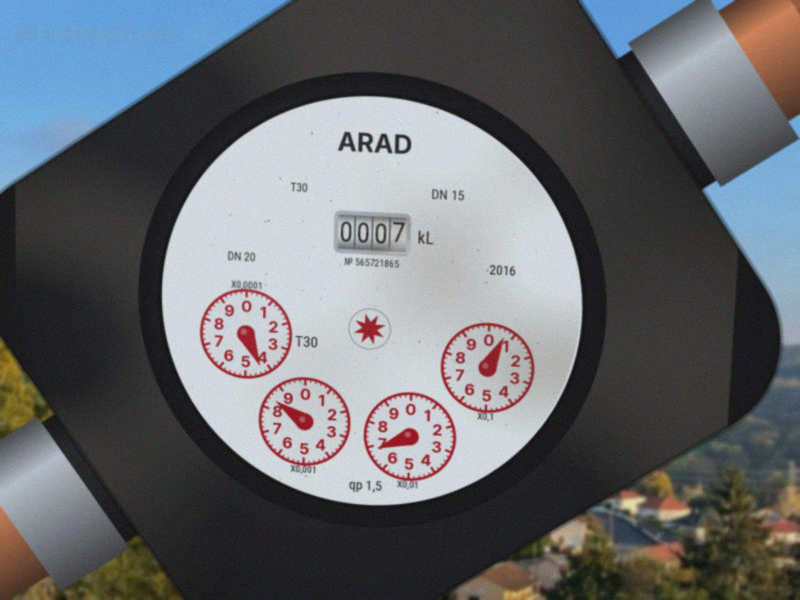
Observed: 7.0684 kL
